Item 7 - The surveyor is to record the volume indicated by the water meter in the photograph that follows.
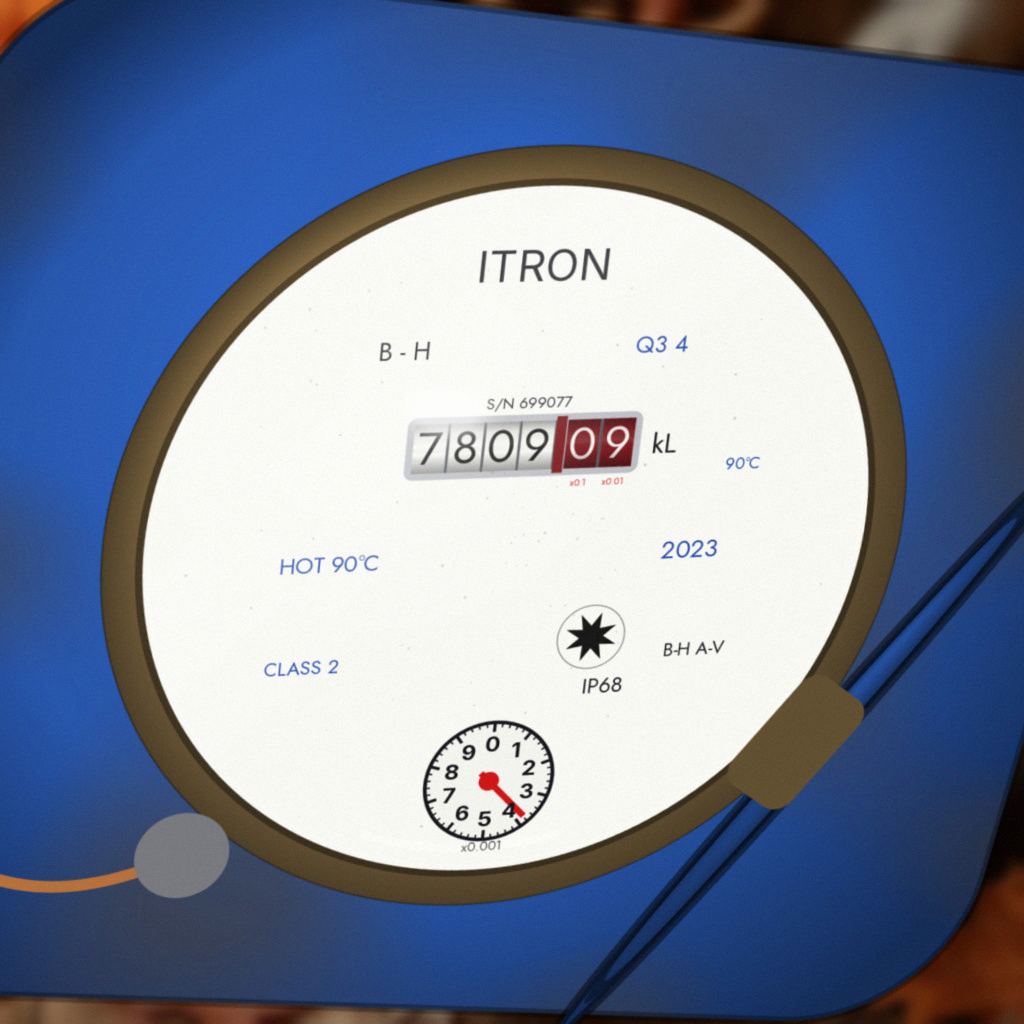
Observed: 7809.093 kL
